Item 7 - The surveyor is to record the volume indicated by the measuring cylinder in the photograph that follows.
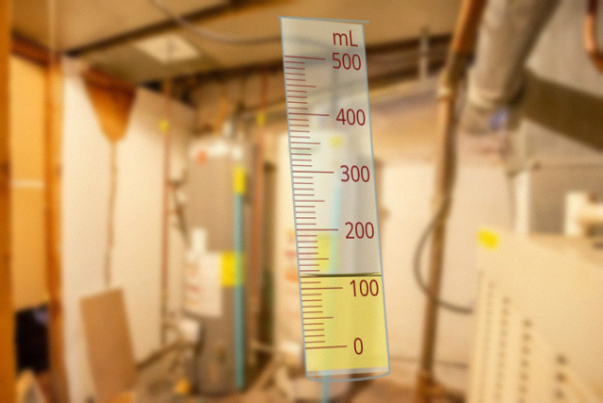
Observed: 120 mL
